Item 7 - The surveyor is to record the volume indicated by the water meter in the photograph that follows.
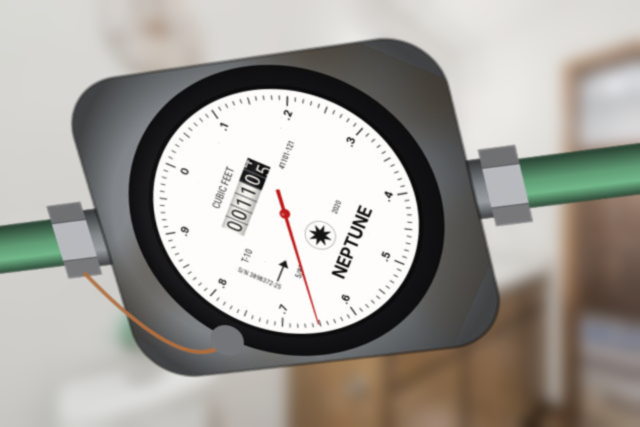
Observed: 1104.65 ft³
